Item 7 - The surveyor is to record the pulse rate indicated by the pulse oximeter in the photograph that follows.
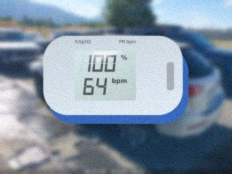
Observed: 64 bpm
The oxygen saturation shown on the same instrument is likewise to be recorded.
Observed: 100 %
